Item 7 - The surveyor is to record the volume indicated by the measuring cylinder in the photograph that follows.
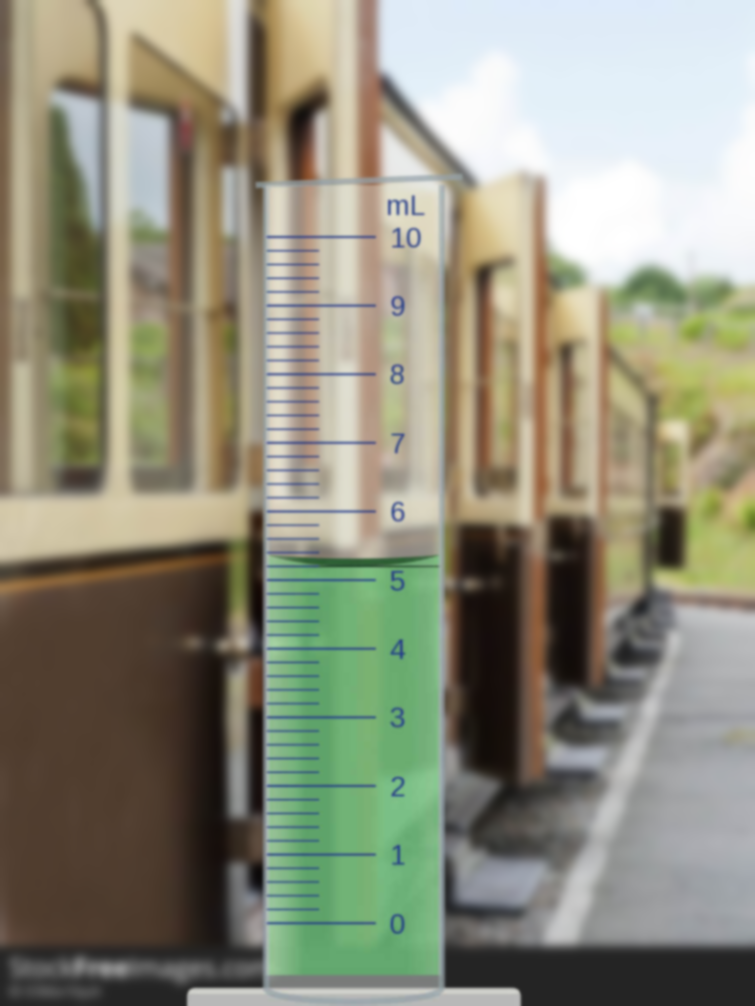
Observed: 5.2 mL
